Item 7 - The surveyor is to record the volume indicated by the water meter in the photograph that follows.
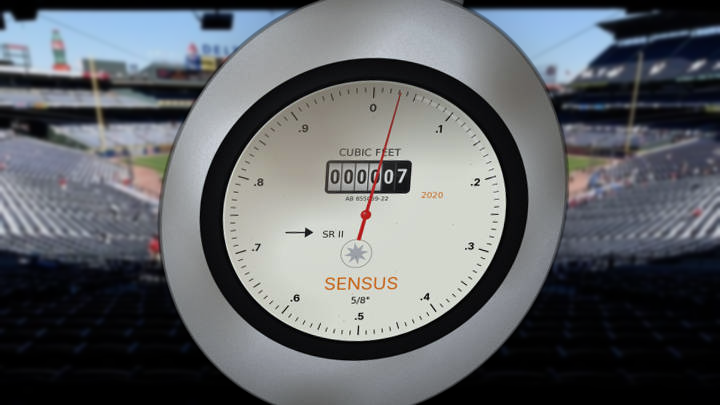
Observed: 7.03 ft³
